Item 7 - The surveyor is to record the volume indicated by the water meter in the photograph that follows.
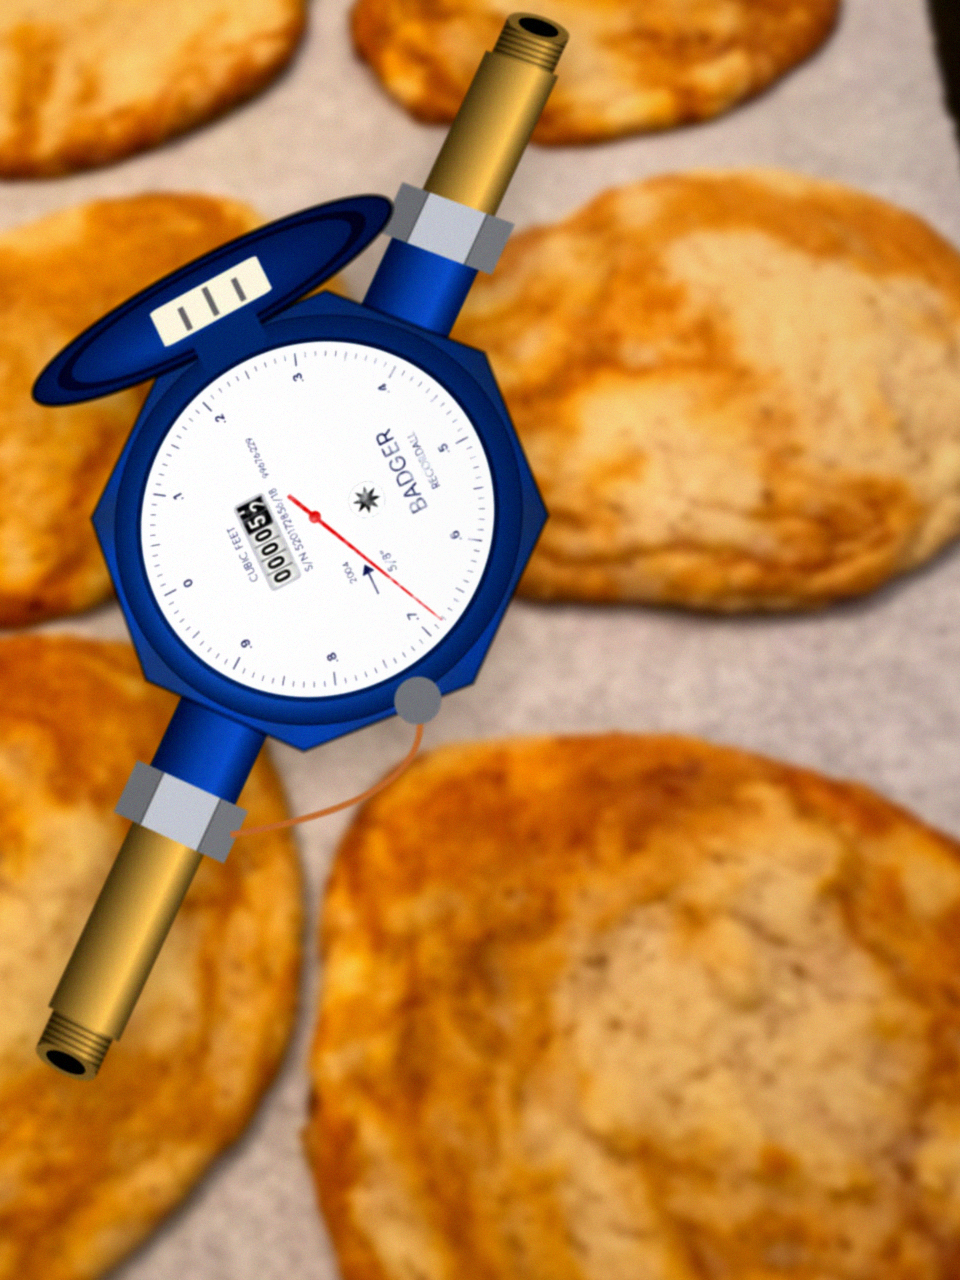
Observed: 51.68 ft³
